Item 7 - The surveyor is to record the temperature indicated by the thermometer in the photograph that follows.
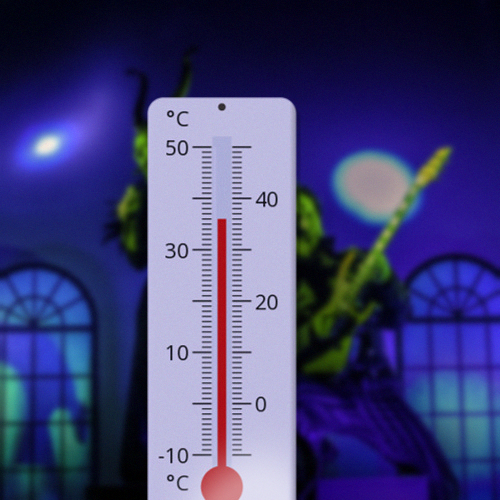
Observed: 36 °C
